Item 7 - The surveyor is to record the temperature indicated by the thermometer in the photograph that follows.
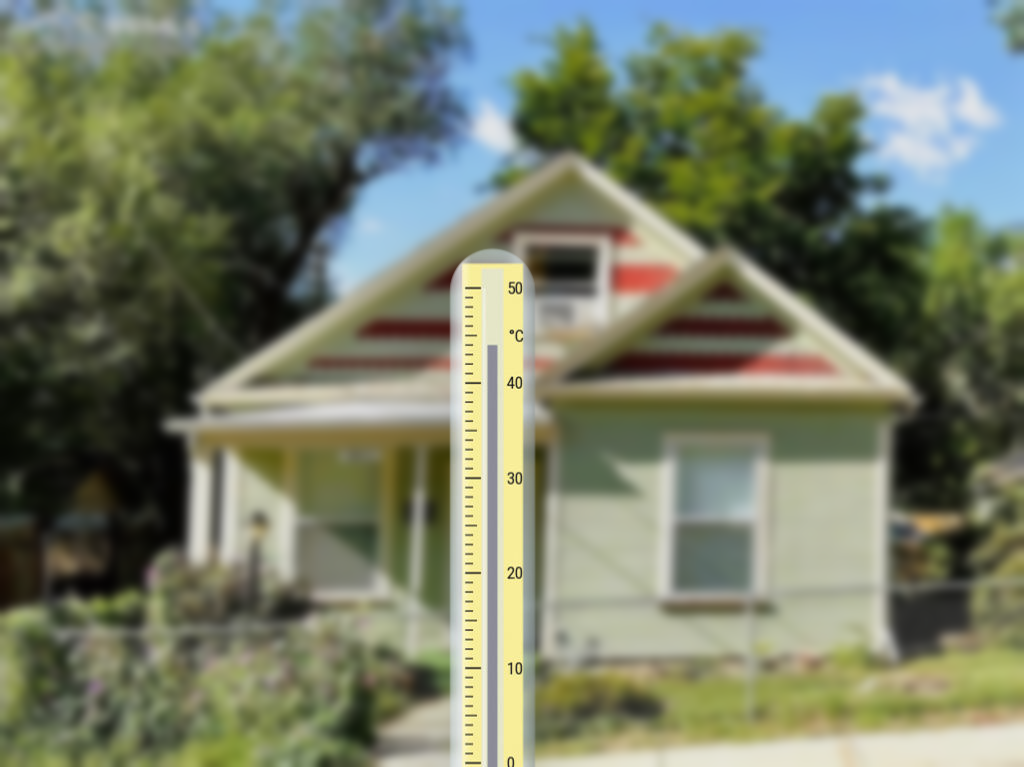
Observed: 44 °C
